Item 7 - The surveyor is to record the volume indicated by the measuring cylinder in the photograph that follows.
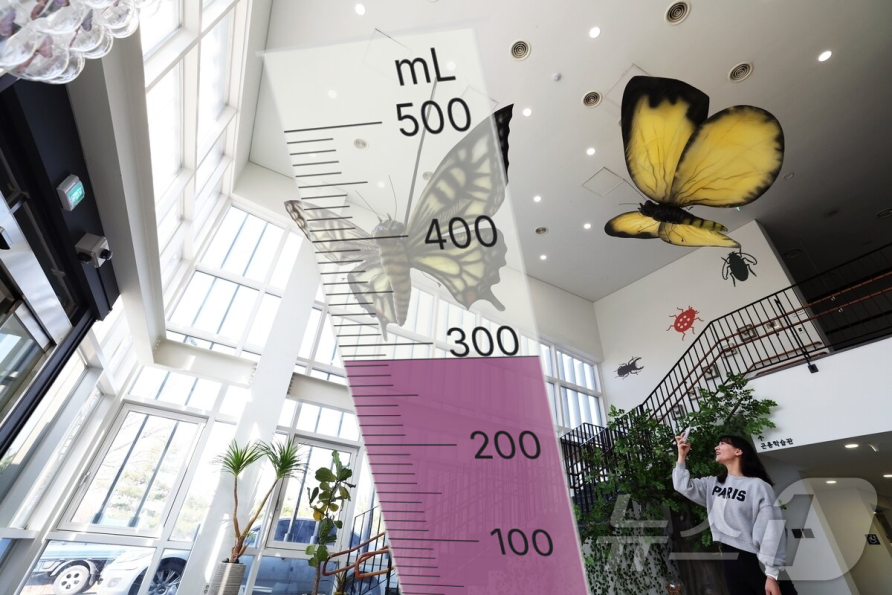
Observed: 285 mL
